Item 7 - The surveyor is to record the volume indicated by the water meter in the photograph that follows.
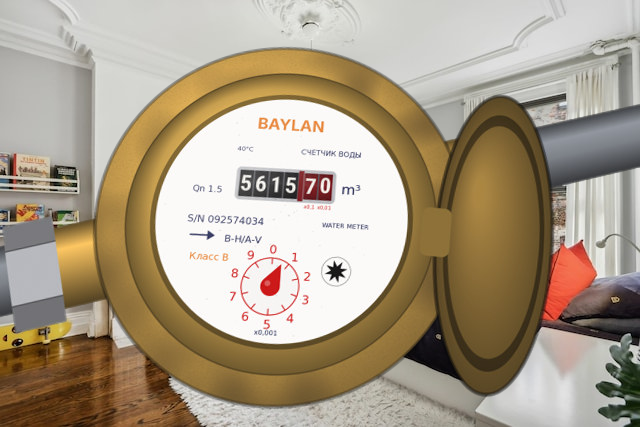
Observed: 5615.700 m³
